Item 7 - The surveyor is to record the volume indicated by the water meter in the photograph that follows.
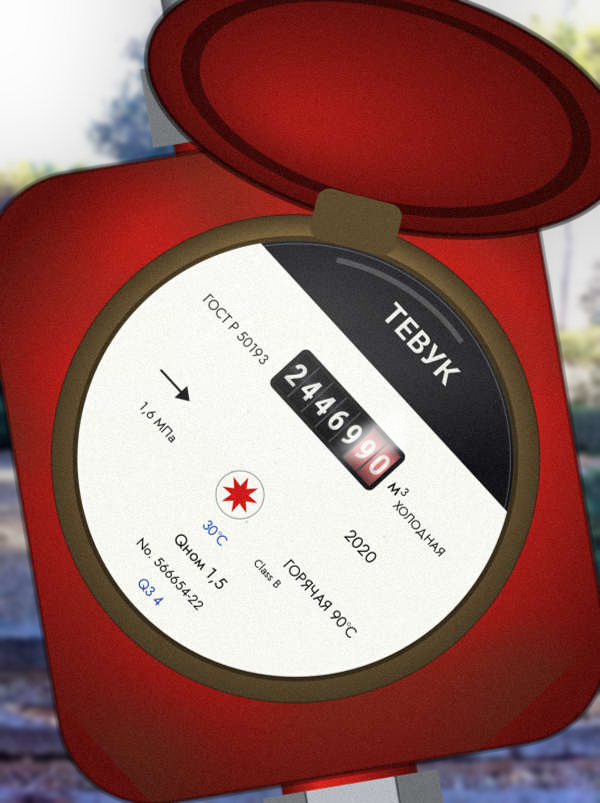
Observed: 24469.90 m³
